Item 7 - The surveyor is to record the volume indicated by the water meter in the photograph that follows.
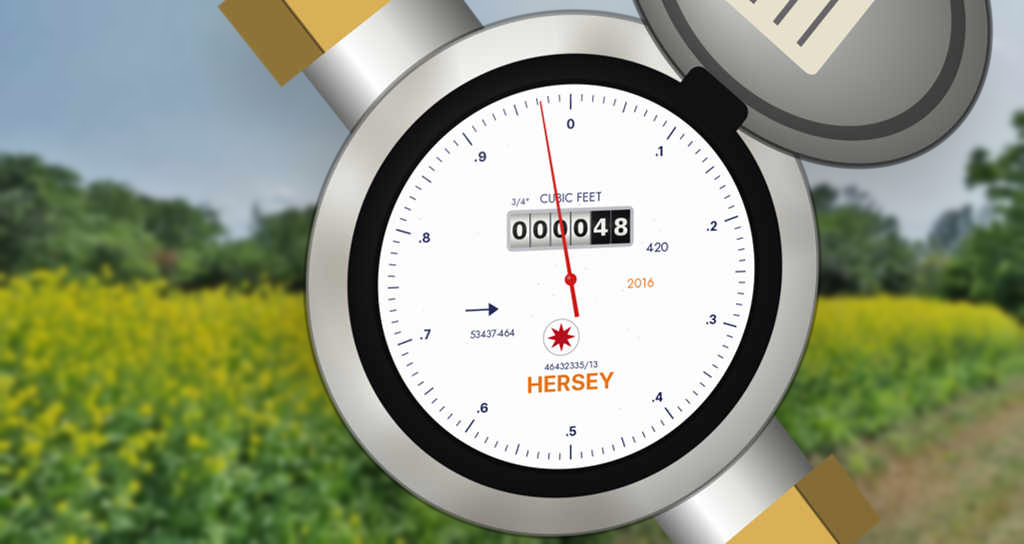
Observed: 47.97 ft³
